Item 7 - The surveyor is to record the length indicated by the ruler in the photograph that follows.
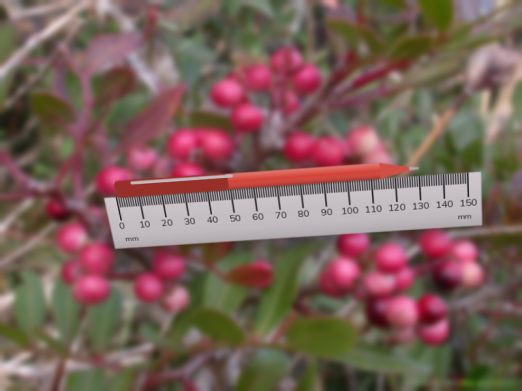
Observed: 130 mm
